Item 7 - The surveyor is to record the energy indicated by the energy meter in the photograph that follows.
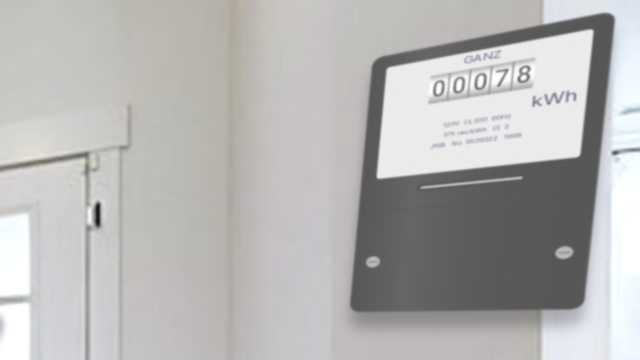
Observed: 78 kWh
